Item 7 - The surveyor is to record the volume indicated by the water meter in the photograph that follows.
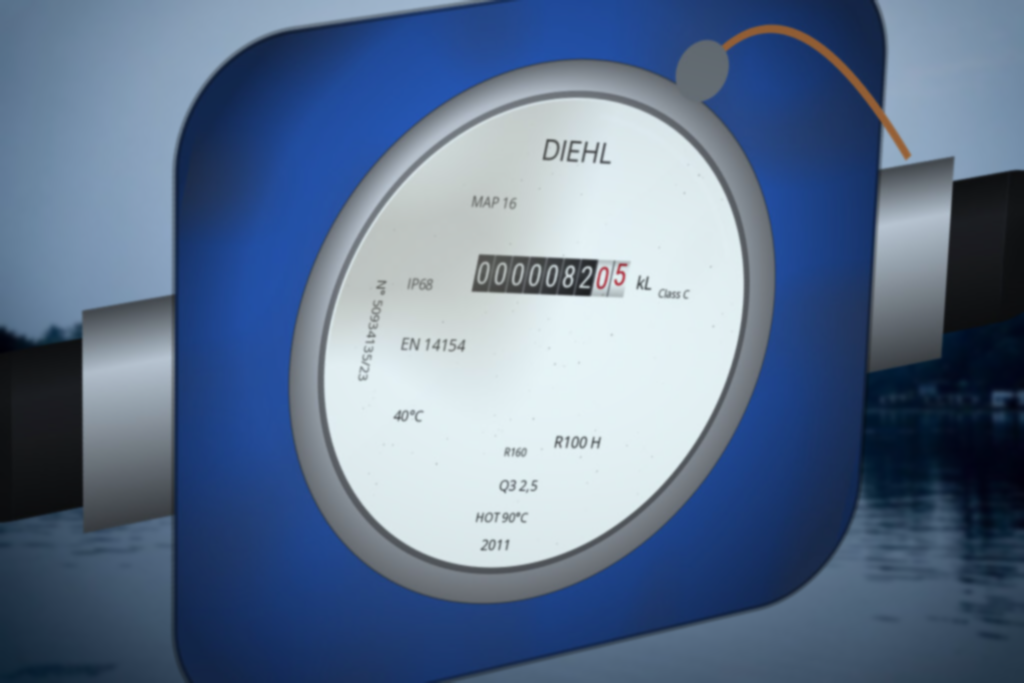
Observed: 82.05 kL
